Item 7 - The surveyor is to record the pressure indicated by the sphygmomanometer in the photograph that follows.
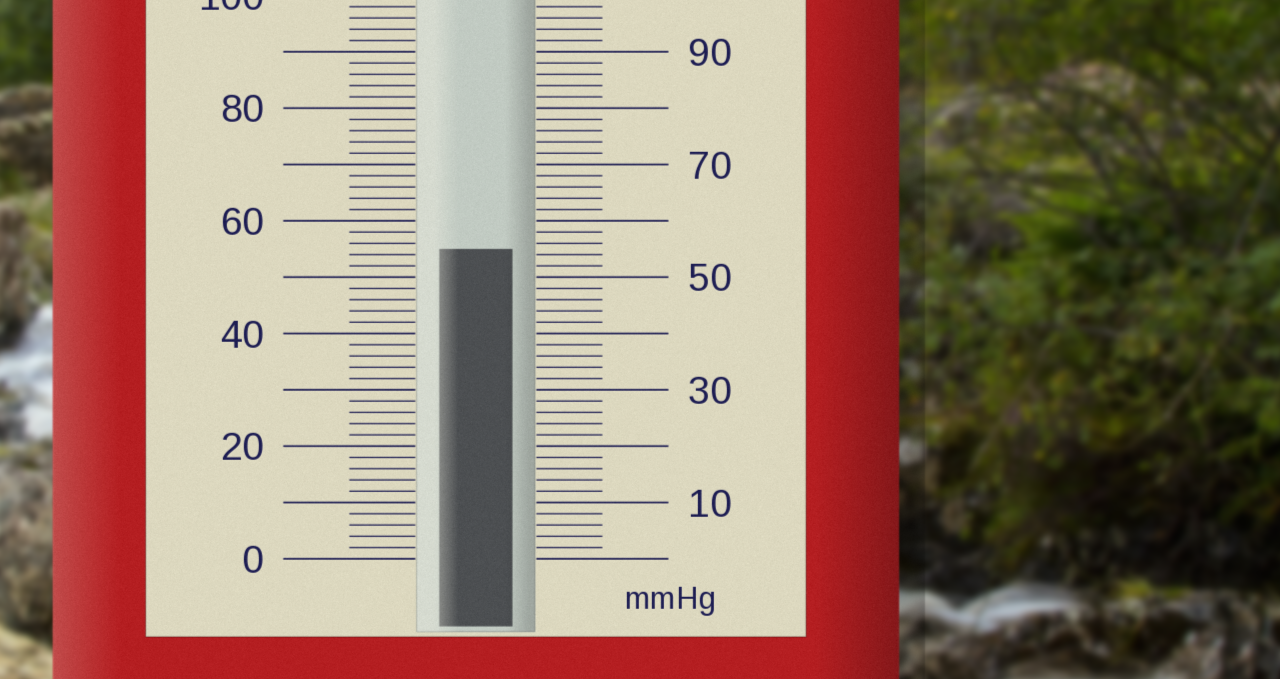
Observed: 55 mmHg
